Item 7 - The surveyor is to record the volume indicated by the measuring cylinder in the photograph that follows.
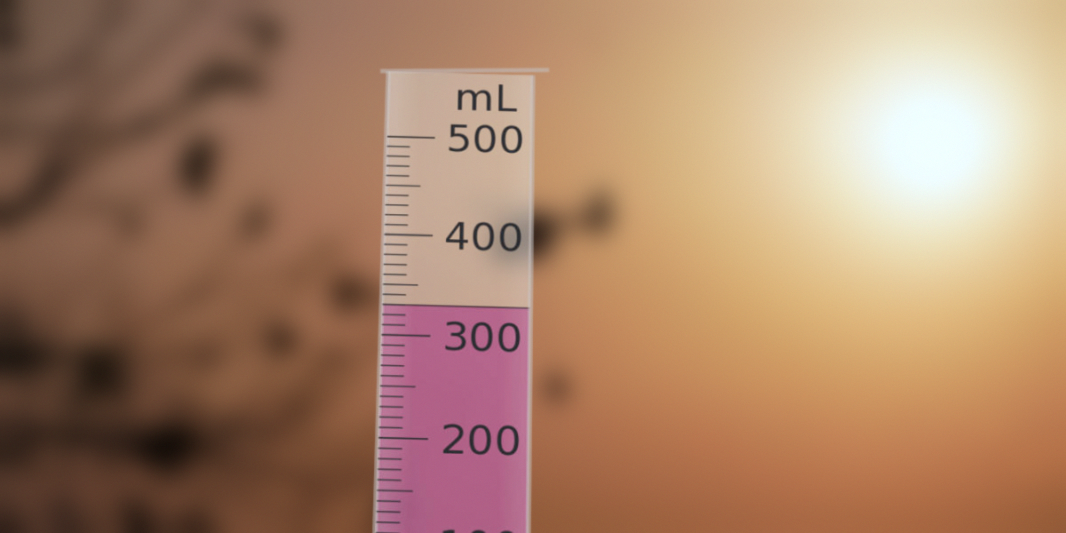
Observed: 330 mL
